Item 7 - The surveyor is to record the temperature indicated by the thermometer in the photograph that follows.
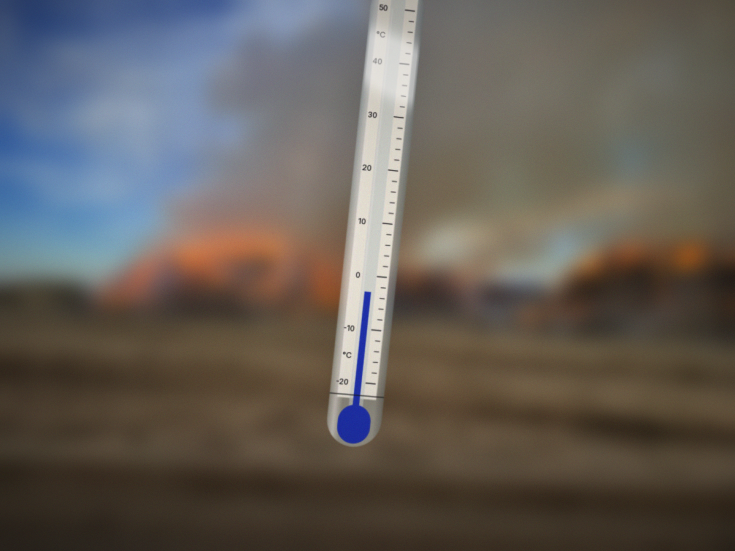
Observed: -3 °C
